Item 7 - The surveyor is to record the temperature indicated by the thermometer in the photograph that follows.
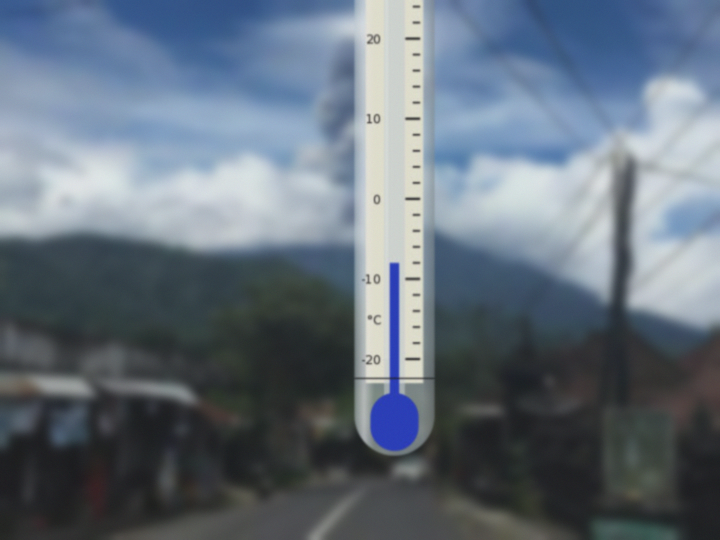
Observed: -8 °C
